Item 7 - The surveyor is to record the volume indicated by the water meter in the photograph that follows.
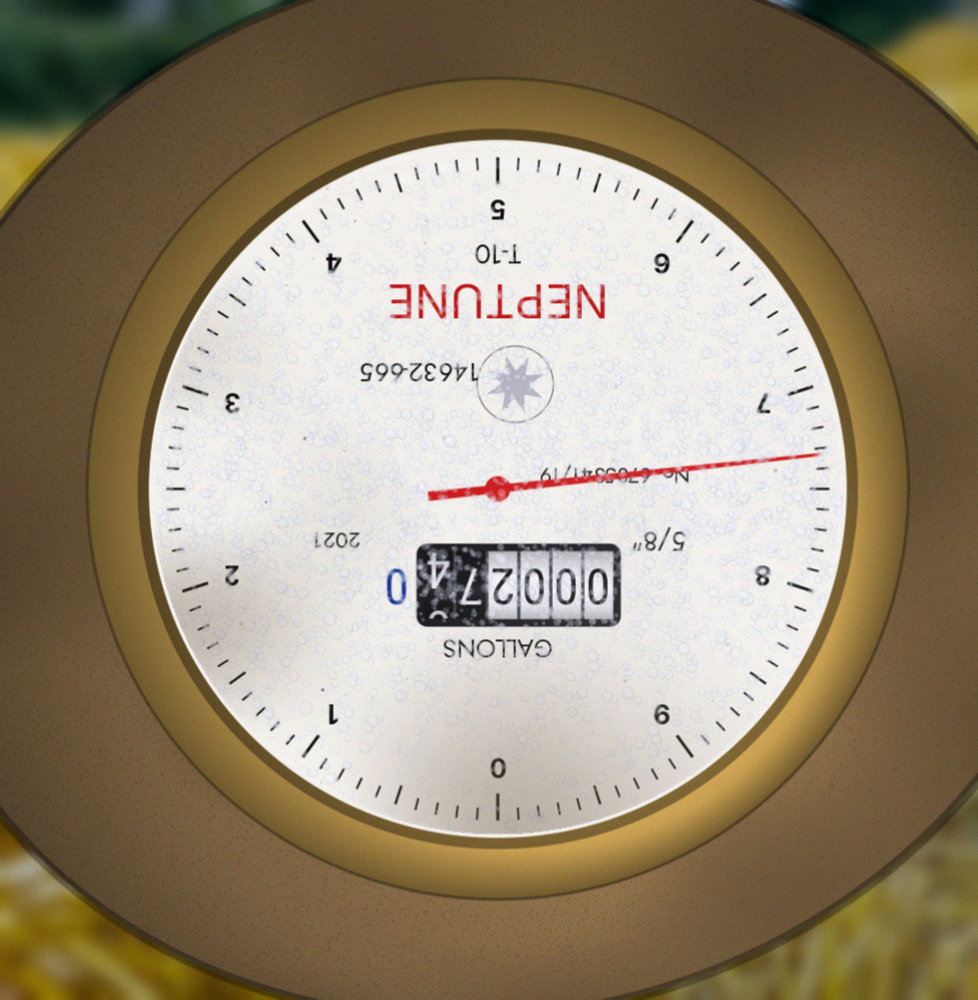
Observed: 2737.3 gal
